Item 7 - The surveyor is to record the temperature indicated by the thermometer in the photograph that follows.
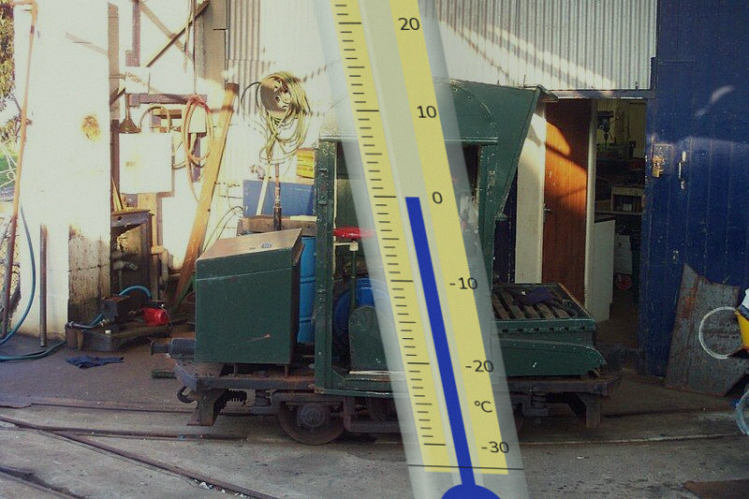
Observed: 0 °C
